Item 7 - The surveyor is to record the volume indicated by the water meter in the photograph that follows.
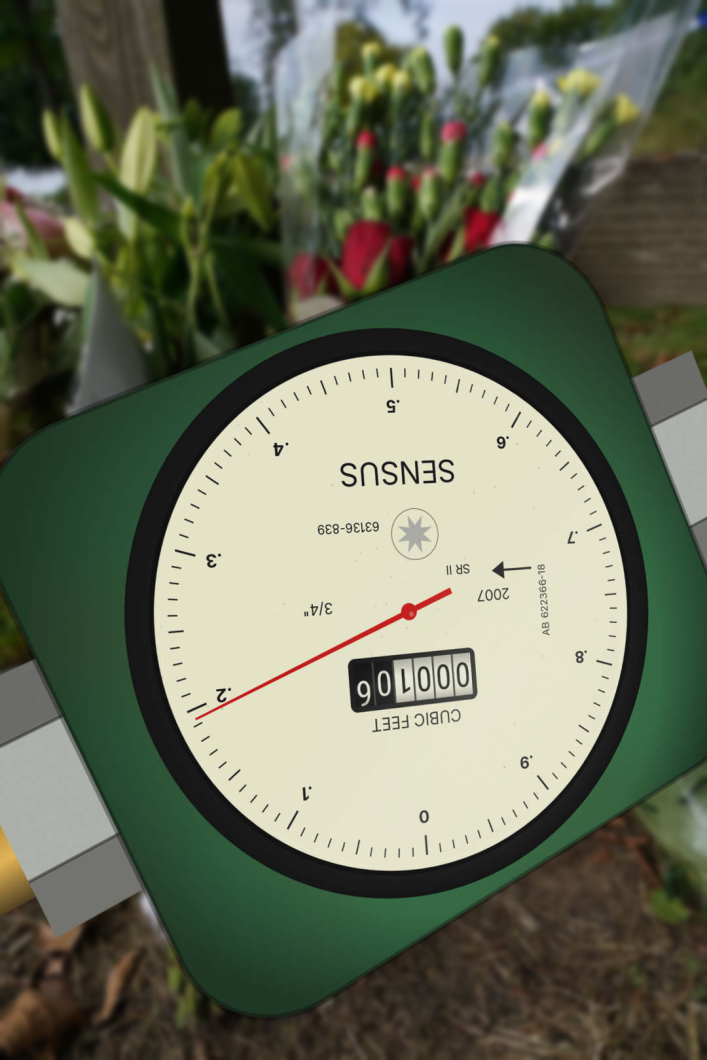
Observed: 106.19 ft³
